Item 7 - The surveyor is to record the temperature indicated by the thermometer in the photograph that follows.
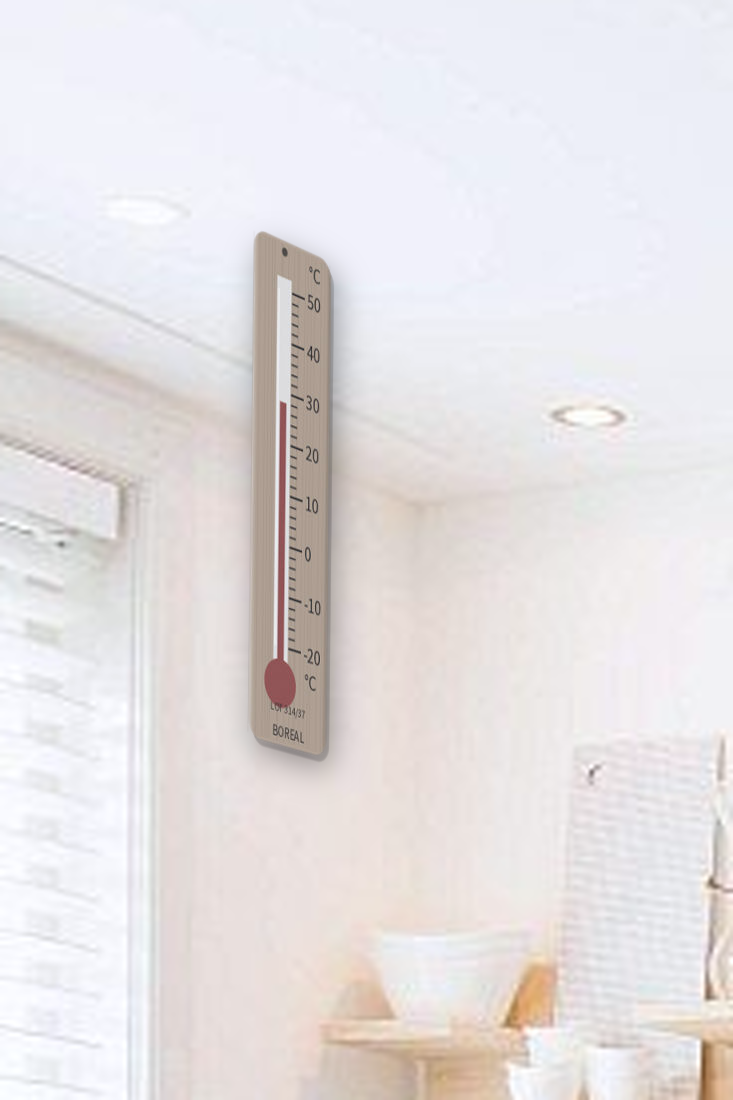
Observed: 28 °C
